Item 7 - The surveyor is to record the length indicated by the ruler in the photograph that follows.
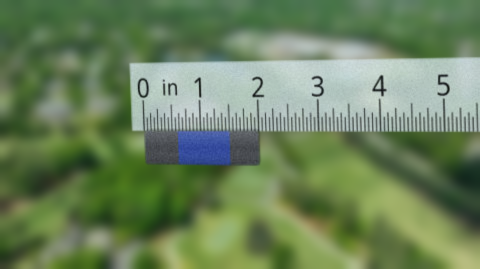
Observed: 2 in
